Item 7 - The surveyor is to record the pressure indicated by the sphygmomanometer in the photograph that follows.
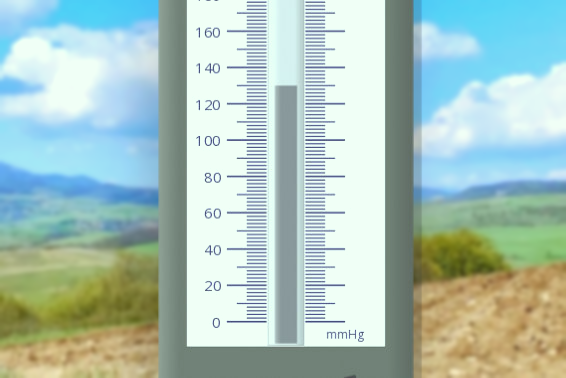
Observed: 130 mmHg
